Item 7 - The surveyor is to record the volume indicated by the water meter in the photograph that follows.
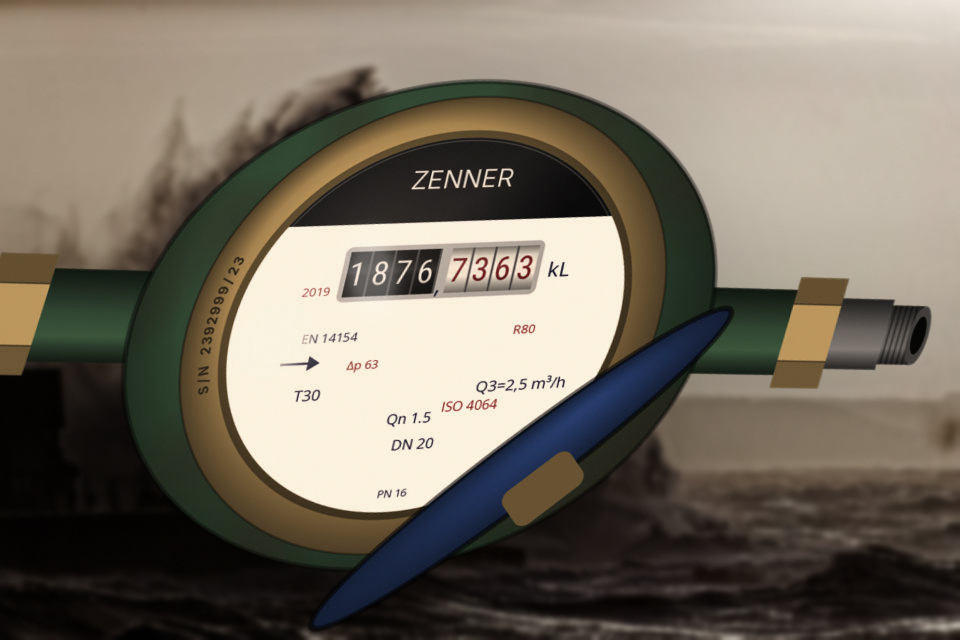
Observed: 1876.7363 kL
